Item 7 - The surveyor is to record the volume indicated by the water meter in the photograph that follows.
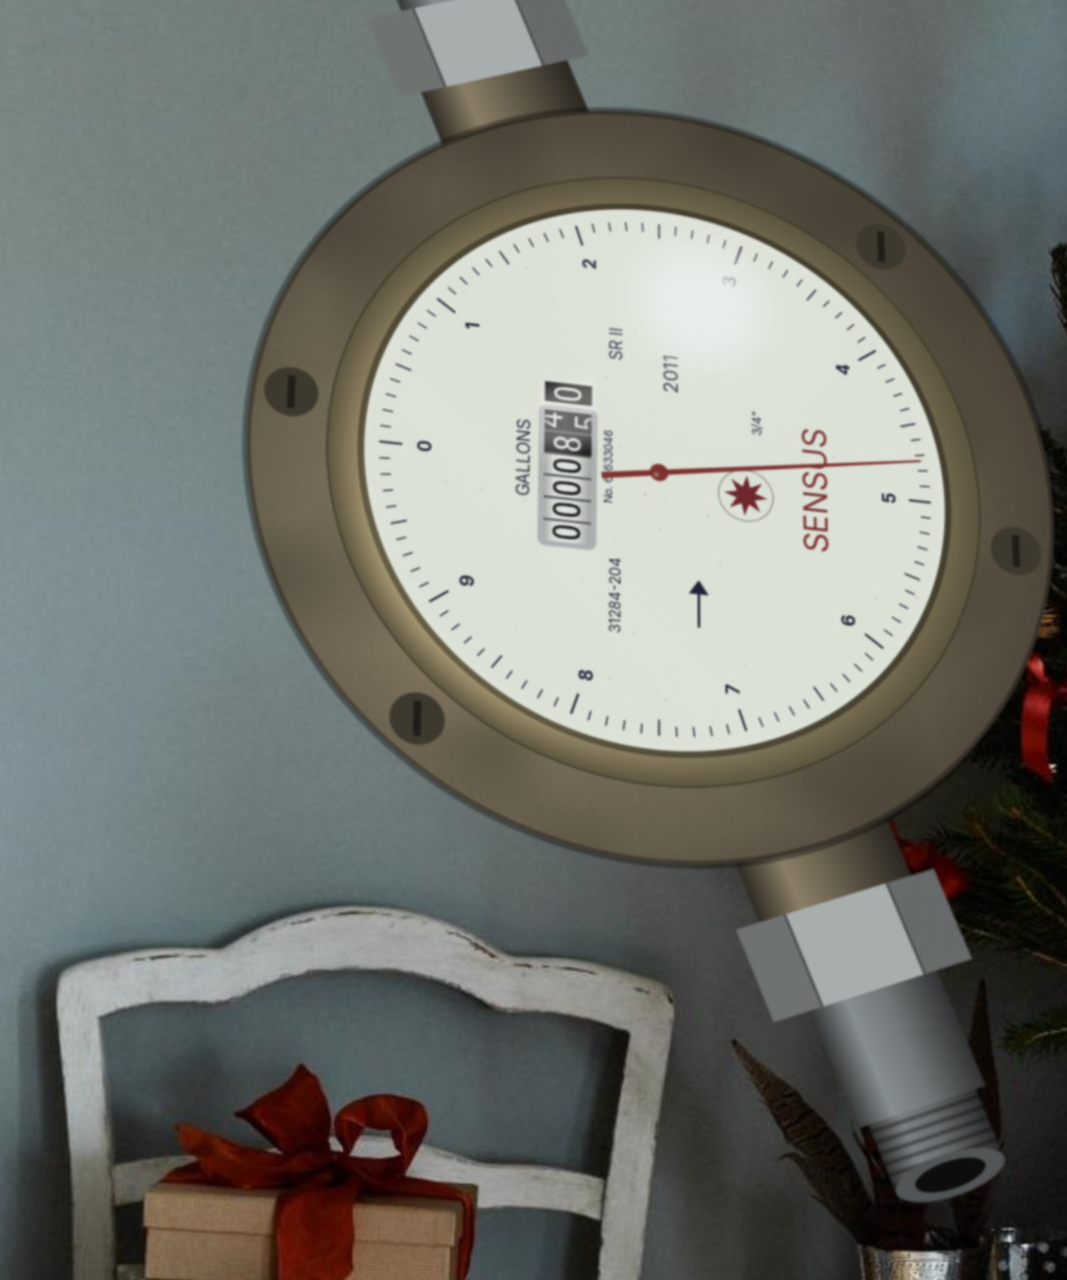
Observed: 844.7 gal
